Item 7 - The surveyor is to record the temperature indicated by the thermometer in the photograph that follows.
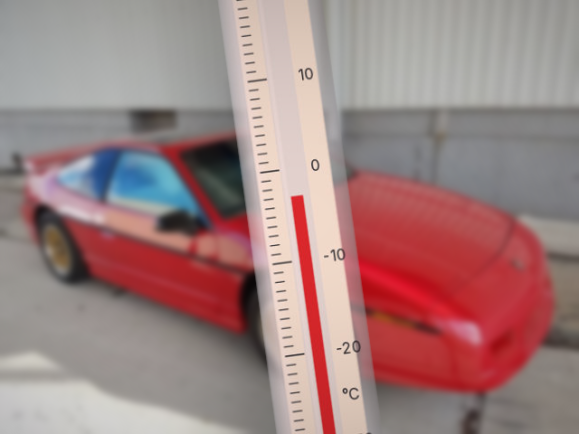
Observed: -3 °C
